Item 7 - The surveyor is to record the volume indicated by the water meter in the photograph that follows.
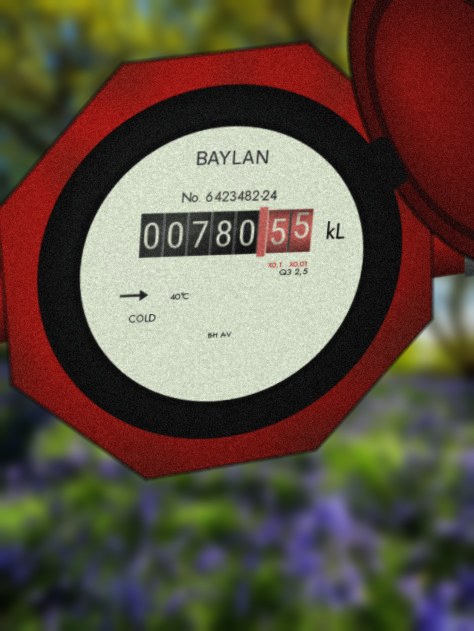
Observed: 780.55 kL
